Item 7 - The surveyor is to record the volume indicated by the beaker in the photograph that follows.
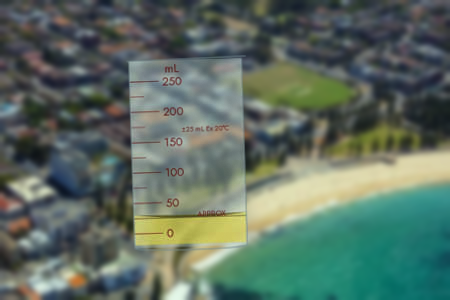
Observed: 25 mL
